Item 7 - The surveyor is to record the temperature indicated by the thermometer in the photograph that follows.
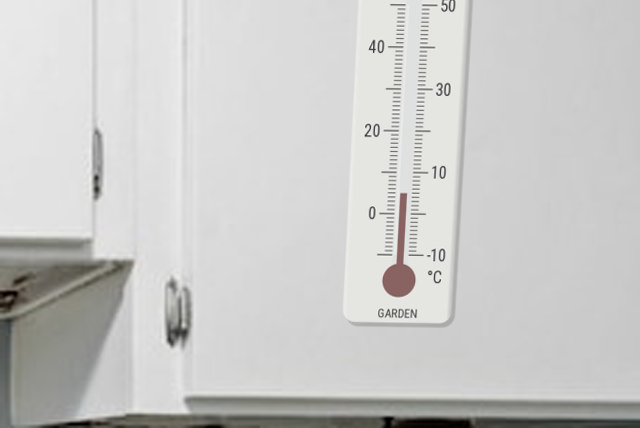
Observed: 5 °C
